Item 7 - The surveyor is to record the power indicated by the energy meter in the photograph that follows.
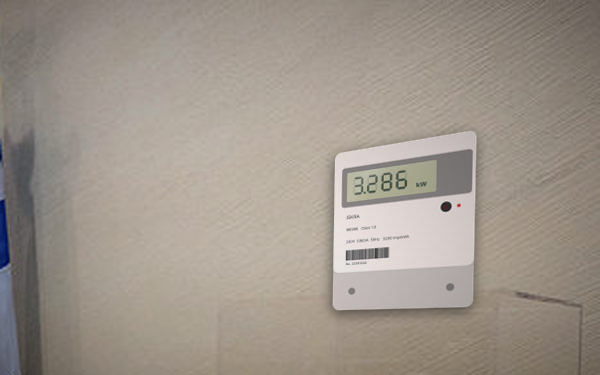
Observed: 3.286 kW
